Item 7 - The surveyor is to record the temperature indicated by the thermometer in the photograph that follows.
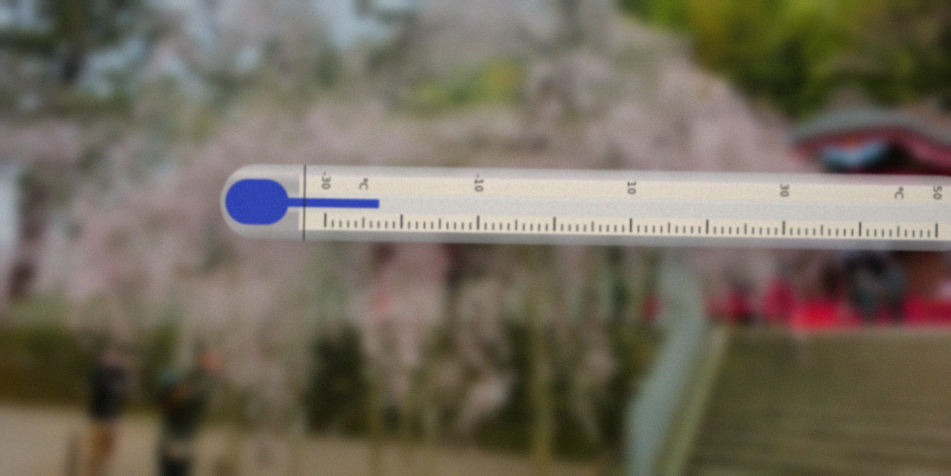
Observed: -23 °C
